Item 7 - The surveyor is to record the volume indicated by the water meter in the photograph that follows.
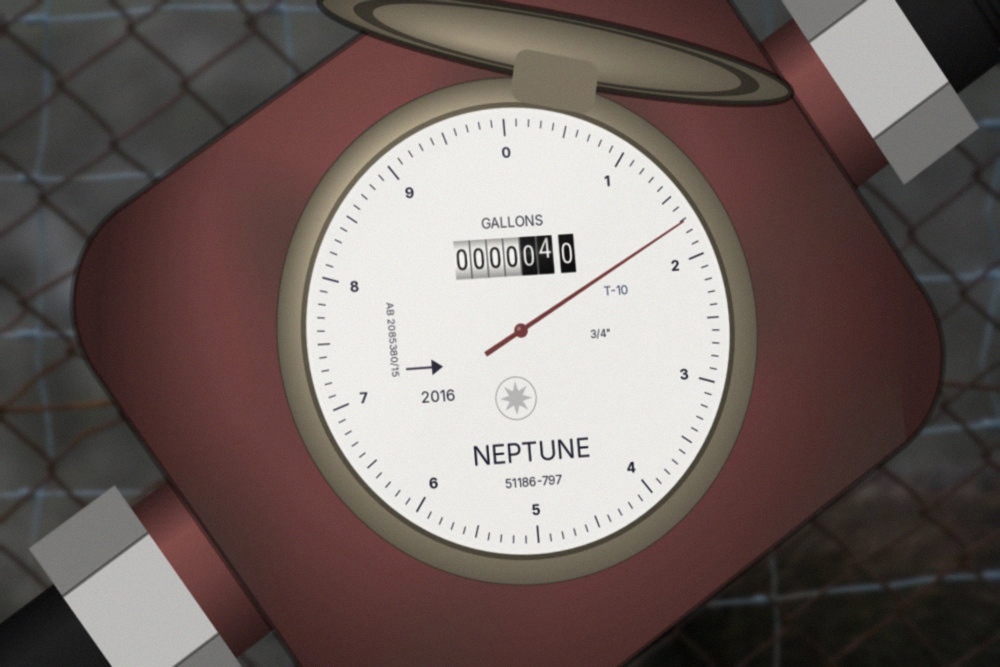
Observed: 41.7 gal
